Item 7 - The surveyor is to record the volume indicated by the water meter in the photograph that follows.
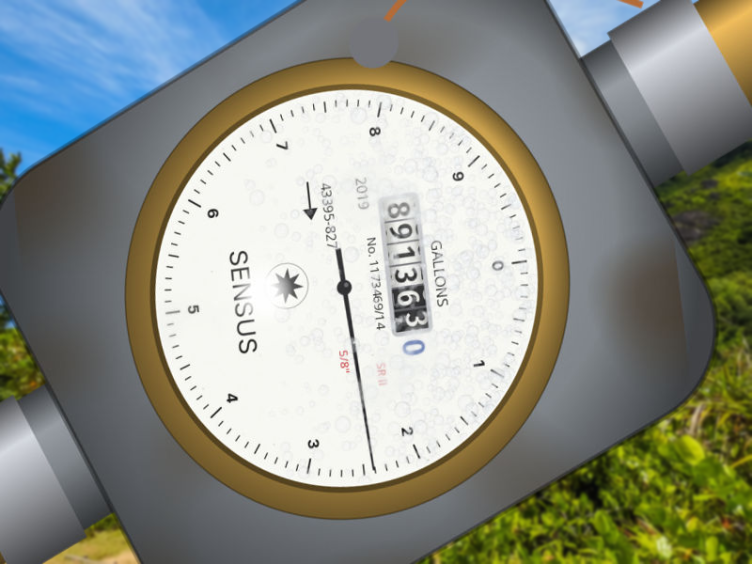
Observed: 8913632.4 gal
